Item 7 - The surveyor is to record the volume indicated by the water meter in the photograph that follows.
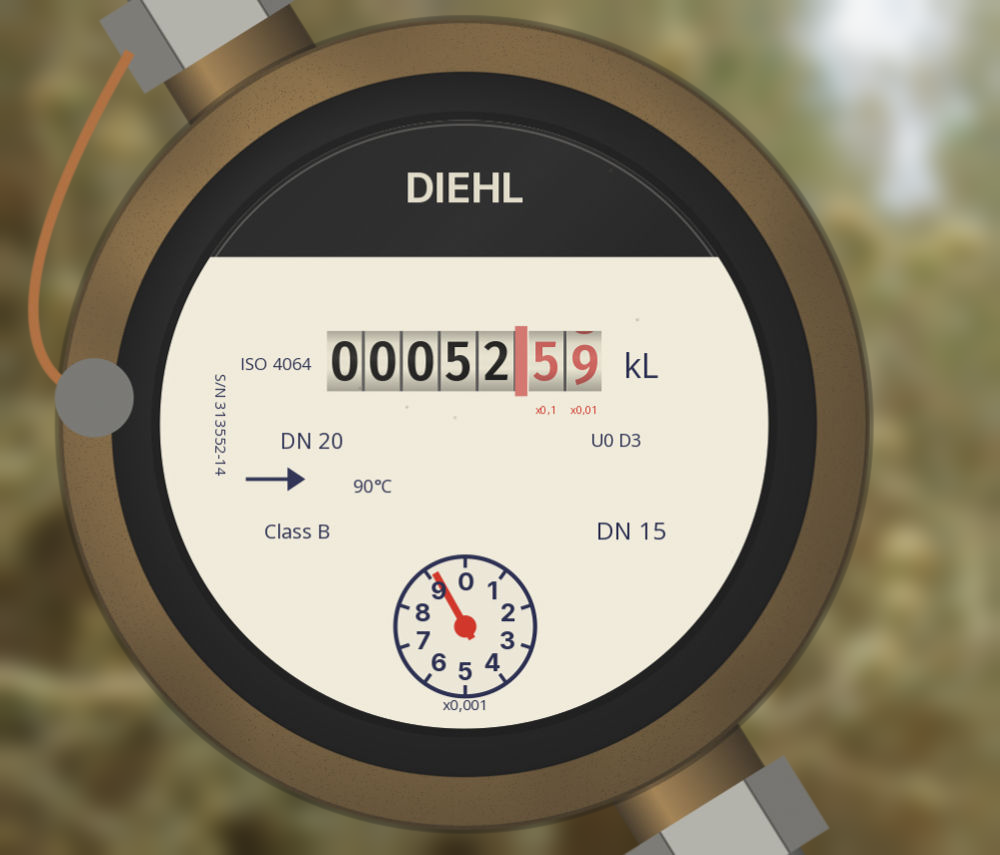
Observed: 52.589 kL
